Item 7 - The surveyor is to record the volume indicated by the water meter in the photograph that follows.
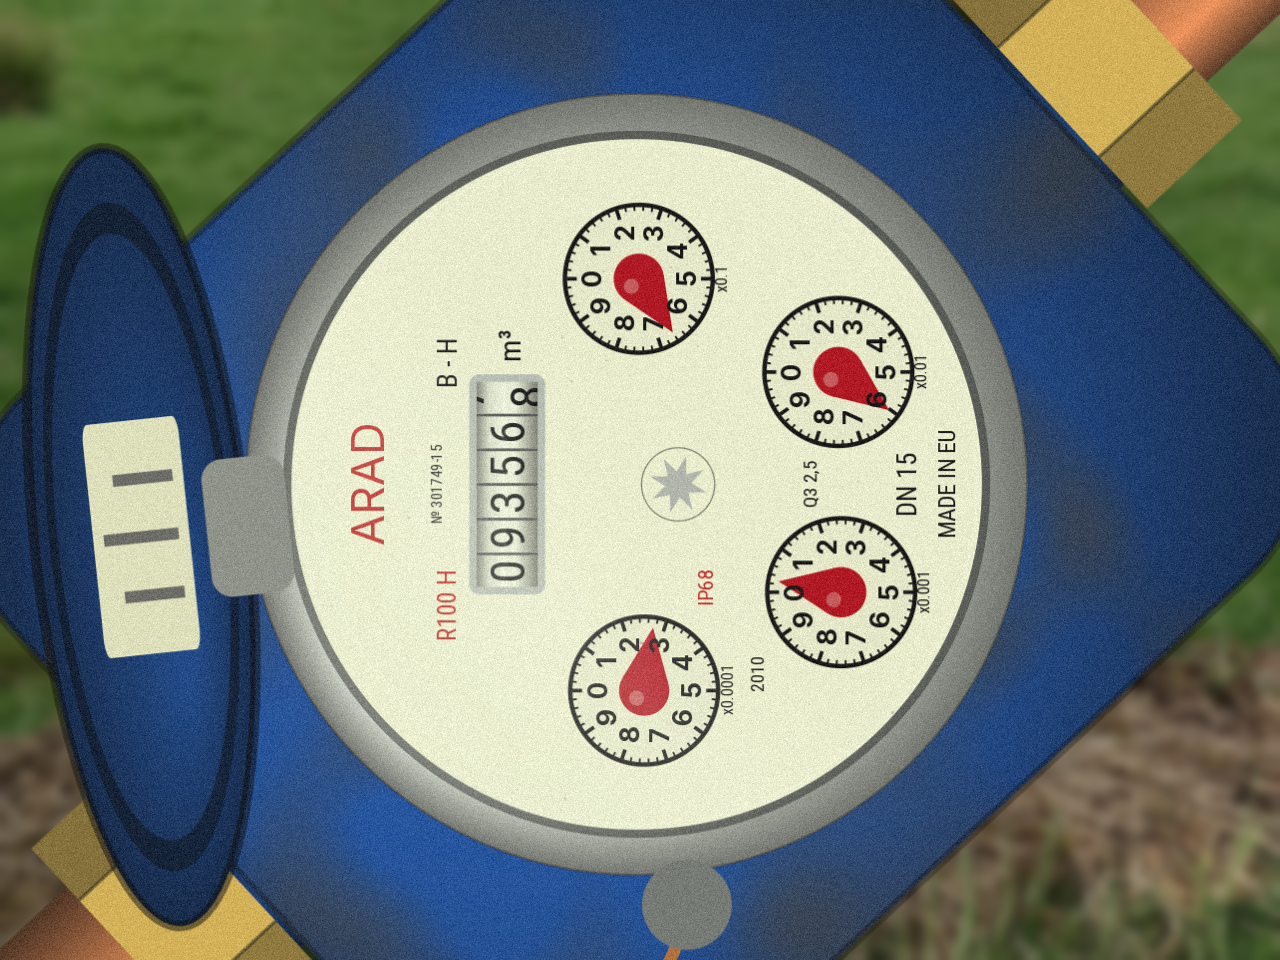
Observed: 93567.6602 m³
